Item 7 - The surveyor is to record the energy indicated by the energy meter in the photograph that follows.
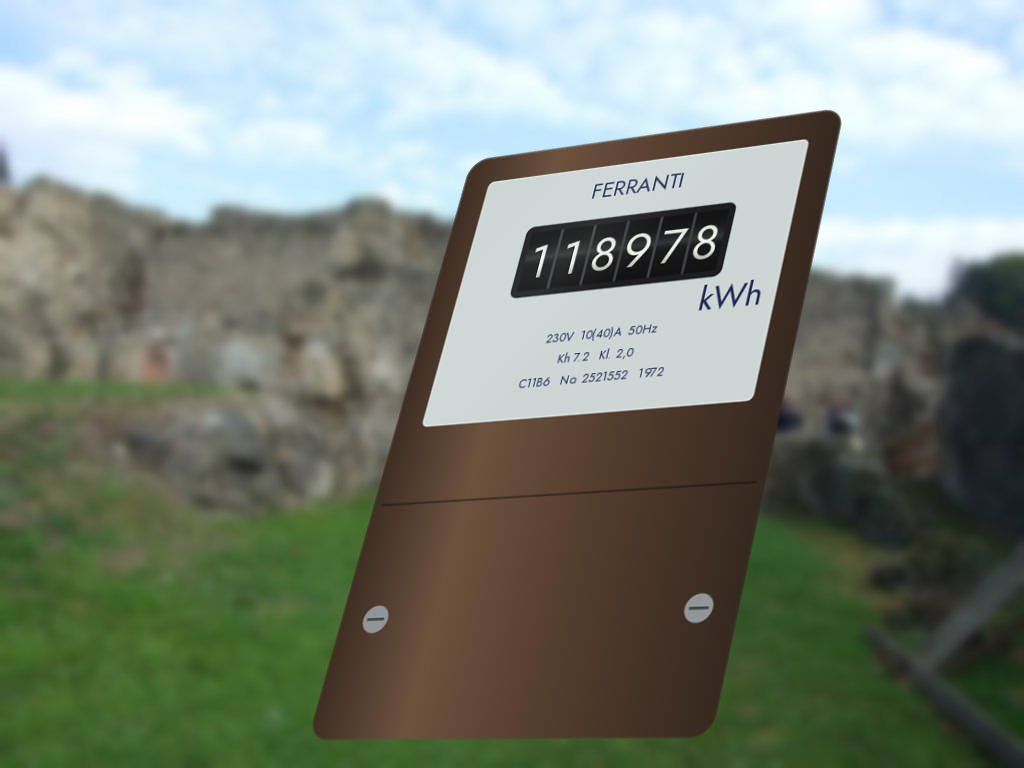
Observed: 118978 kWh
